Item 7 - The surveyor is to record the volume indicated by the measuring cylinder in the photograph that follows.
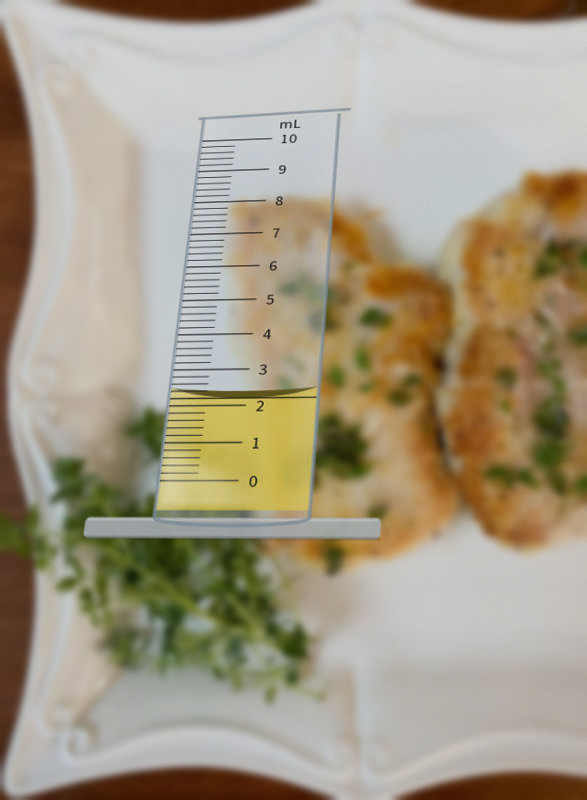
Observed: 2.2 mL
